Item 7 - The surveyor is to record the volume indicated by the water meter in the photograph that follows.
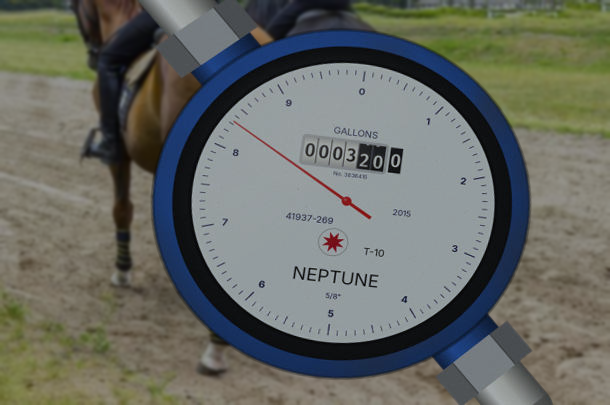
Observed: 3198.3 gal
